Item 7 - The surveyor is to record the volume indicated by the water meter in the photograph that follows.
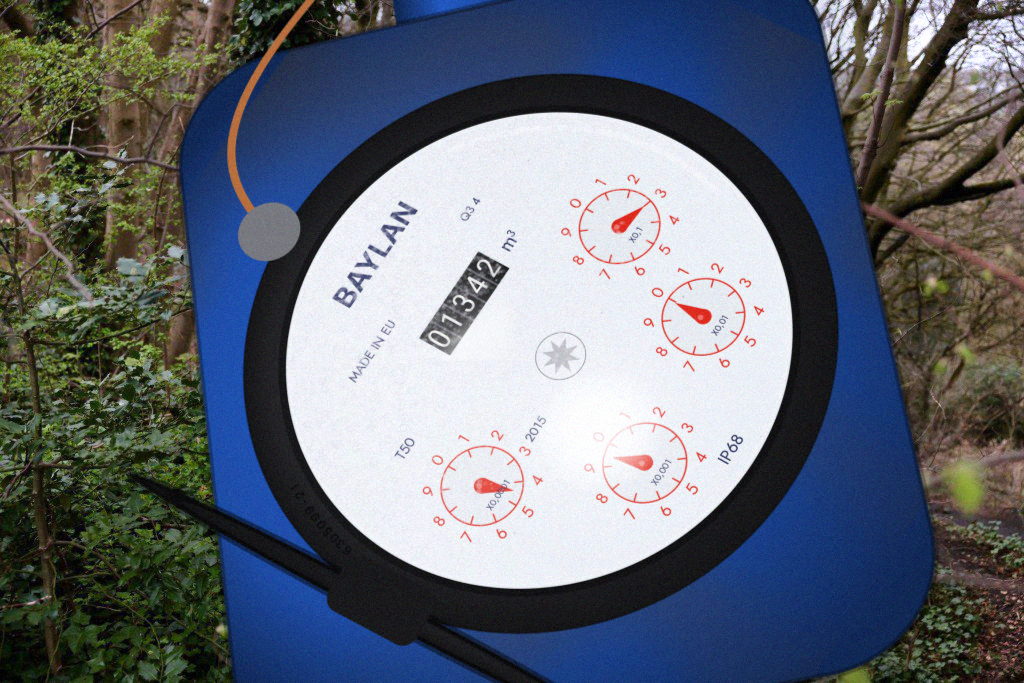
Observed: 1342.2994 m³
